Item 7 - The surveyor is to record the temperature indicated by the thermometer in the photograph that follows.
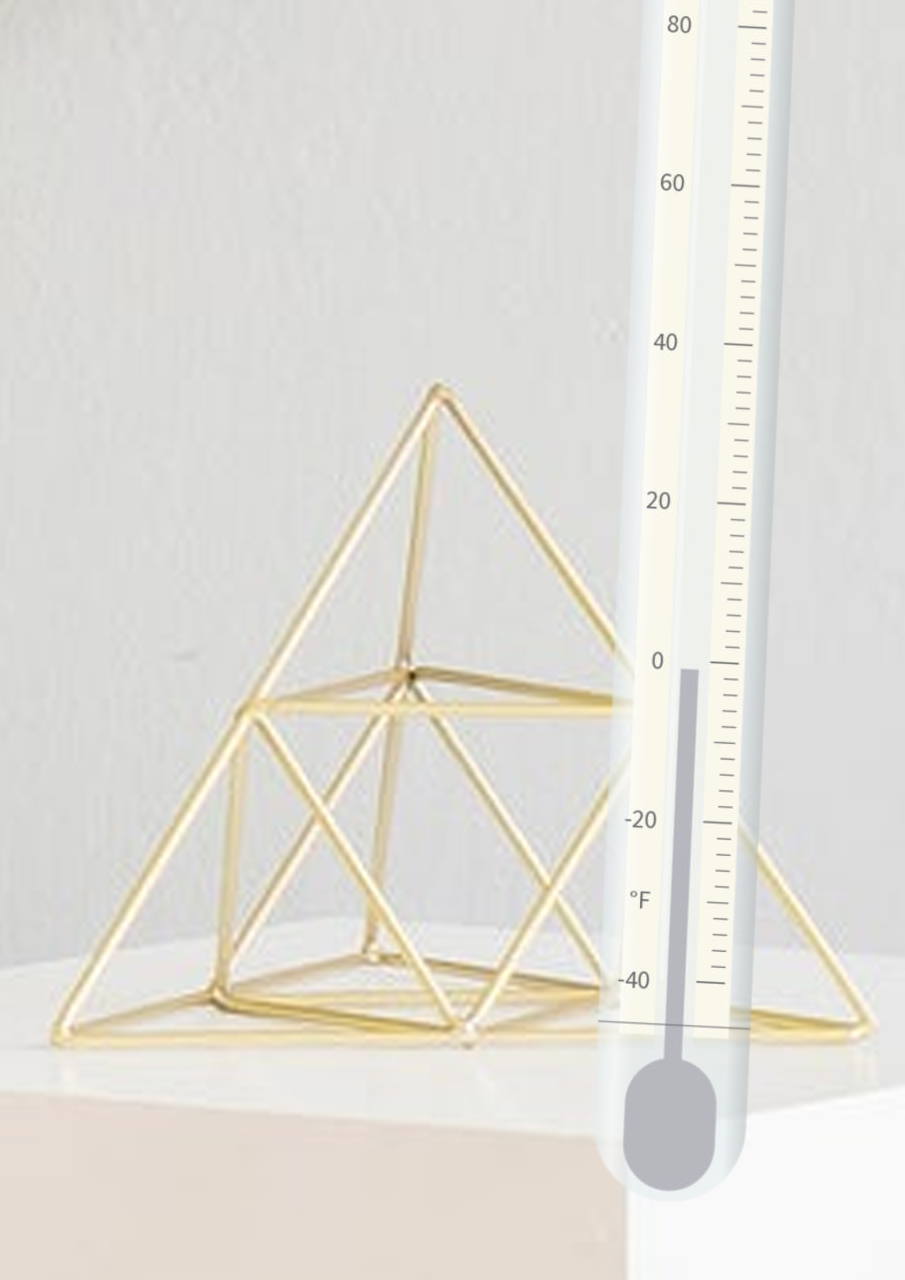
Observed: -1 °F
